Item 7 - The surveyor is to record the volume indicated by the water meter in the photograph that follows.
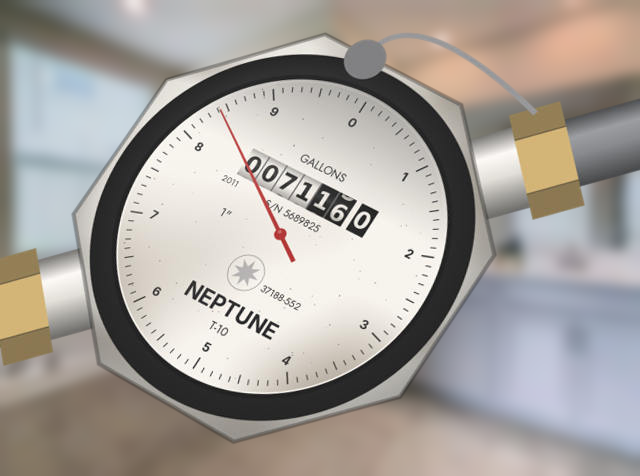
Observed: 71158.4 gal
